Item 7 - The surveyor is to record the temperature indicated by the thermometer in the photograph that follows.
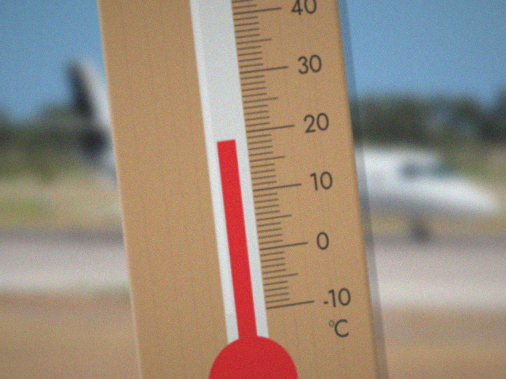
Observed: 19 °C
